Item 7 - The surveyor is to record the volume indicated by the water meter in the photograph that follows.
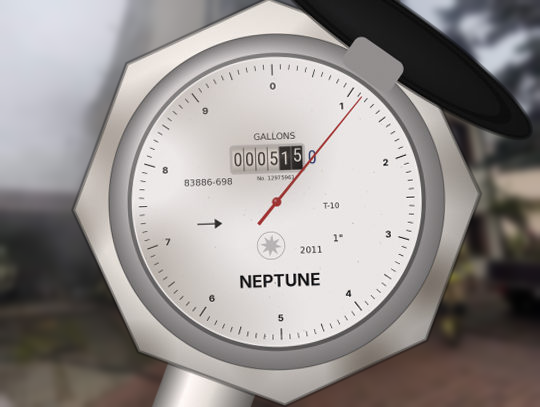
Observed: 5151.1 gal
